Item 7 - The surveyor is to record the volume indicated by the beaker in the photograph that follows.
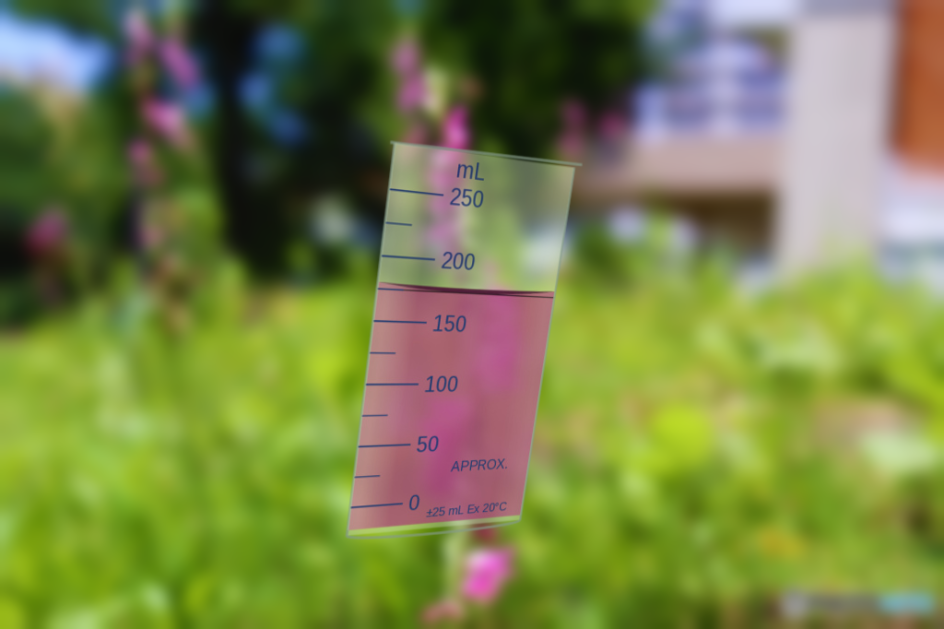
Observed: 175 mL
